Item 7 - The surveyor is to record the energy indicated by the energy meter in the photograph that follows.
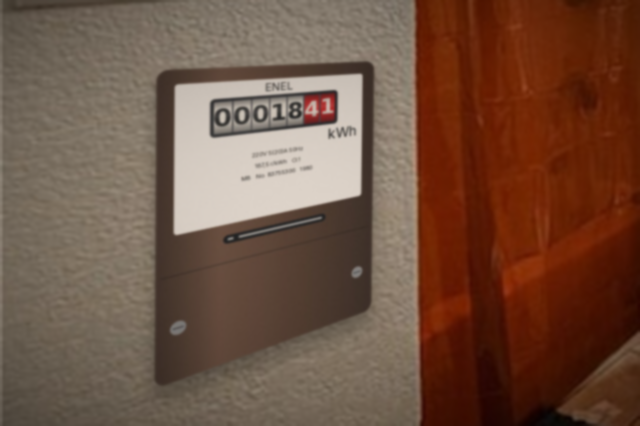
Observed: 18.41 kWh
